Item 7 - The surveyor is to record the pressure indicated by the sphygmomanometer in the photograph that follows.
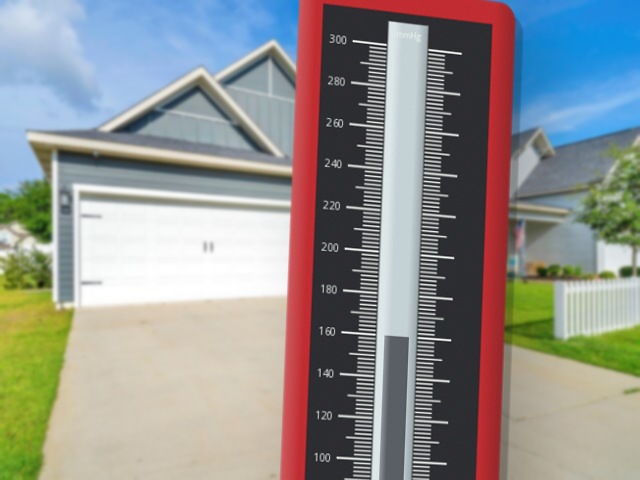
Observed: 160 mmHg
